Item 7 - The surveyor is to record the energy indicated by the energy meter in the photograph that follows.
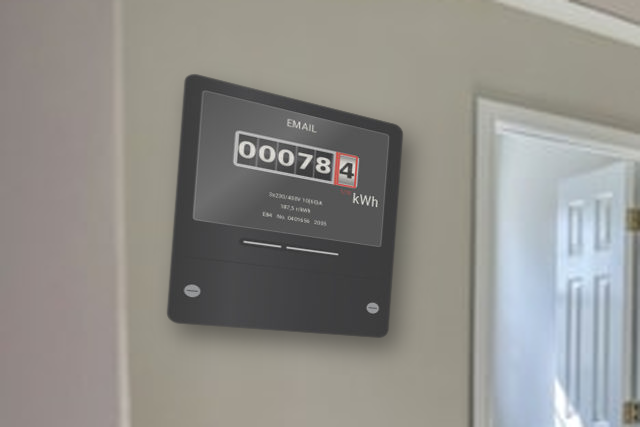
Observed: 78.4 kWh
